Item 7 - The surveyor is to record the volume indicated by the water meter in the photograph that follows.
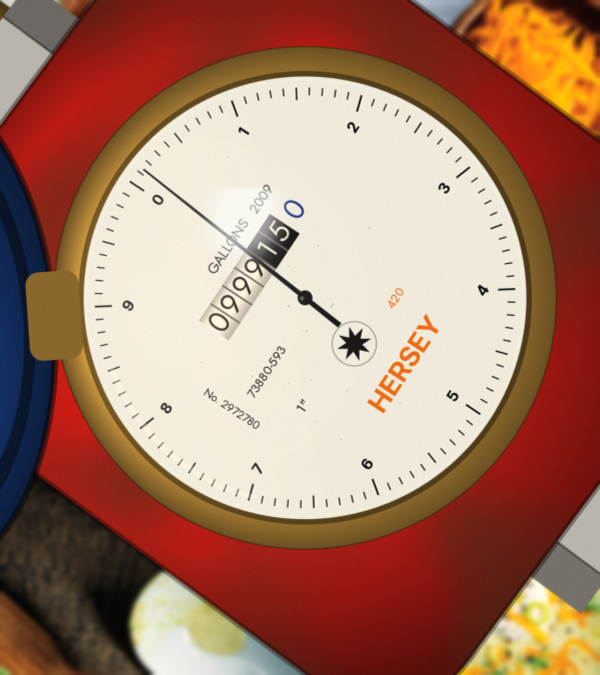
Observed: 999150.1 gal
